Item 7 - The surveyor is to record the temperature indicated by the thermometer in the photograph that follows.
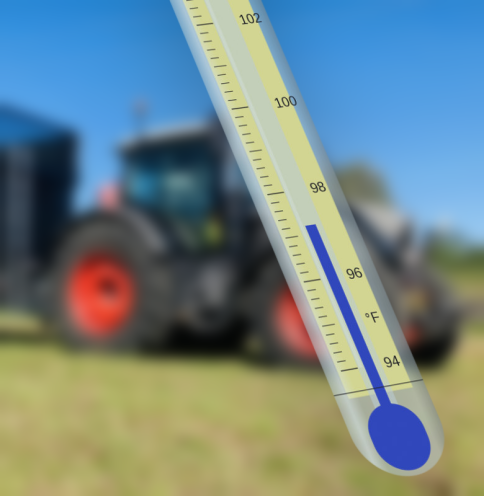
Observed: 97.2 °F
